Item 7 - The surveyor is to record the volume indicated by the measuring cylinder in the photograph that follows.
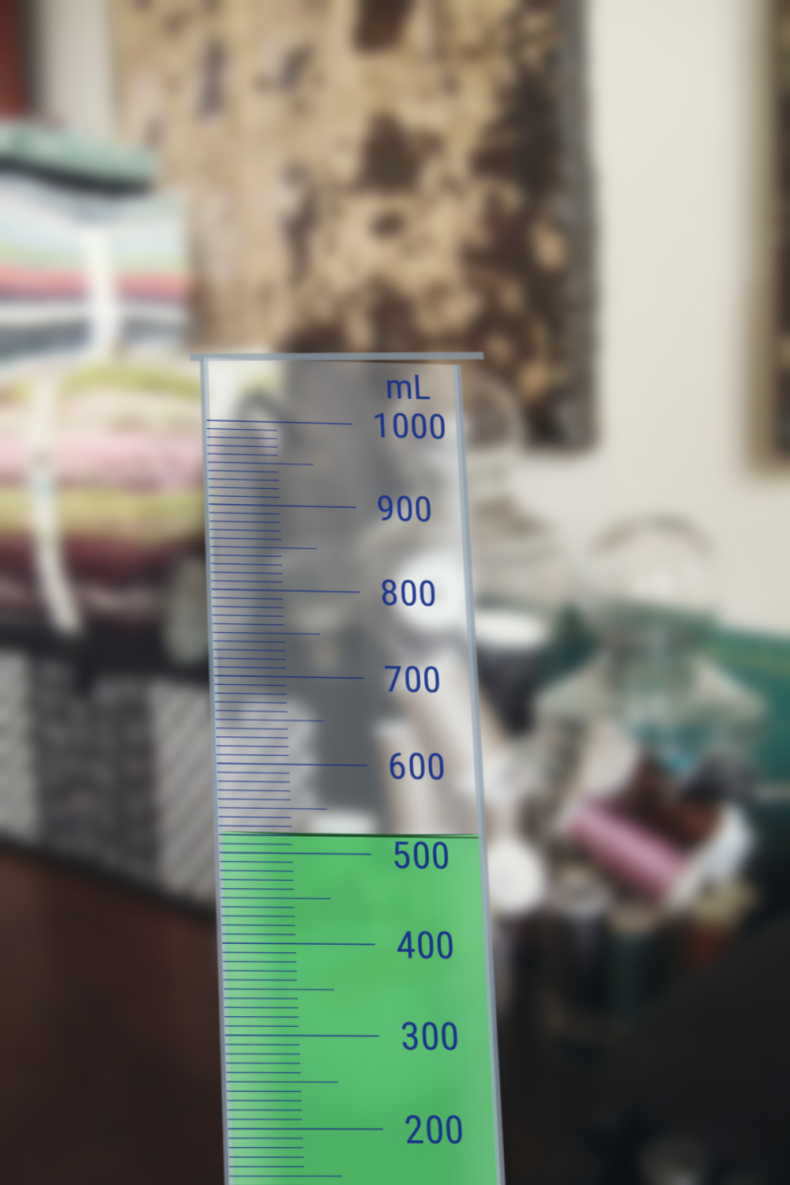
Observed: 520 mL
